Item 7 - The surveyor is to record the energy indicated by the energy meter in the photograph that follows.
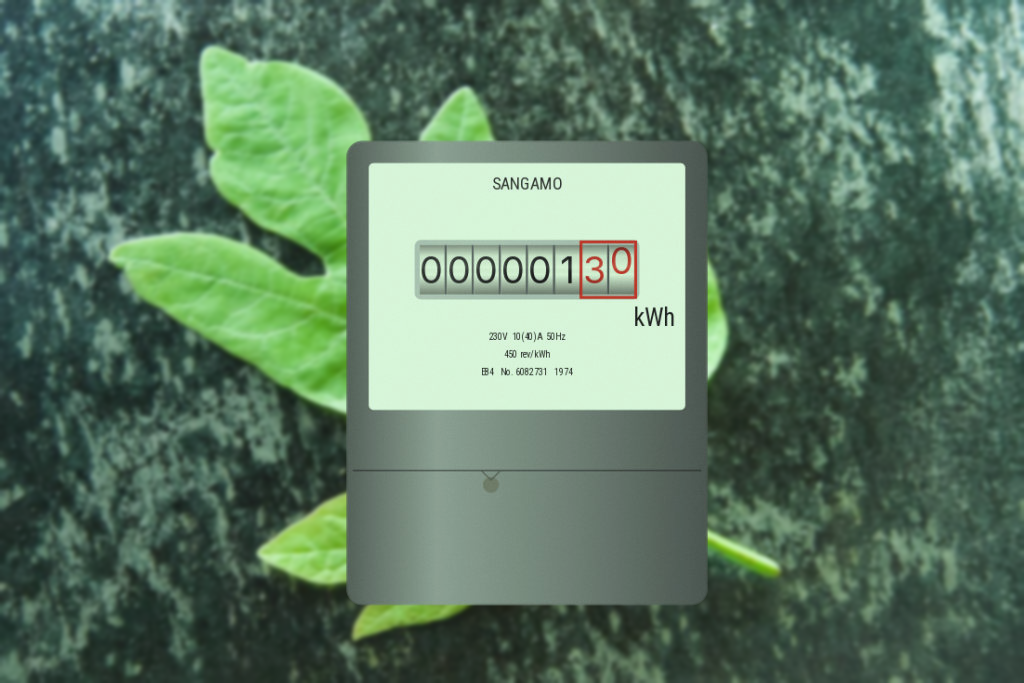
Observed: 1.30 kWh
